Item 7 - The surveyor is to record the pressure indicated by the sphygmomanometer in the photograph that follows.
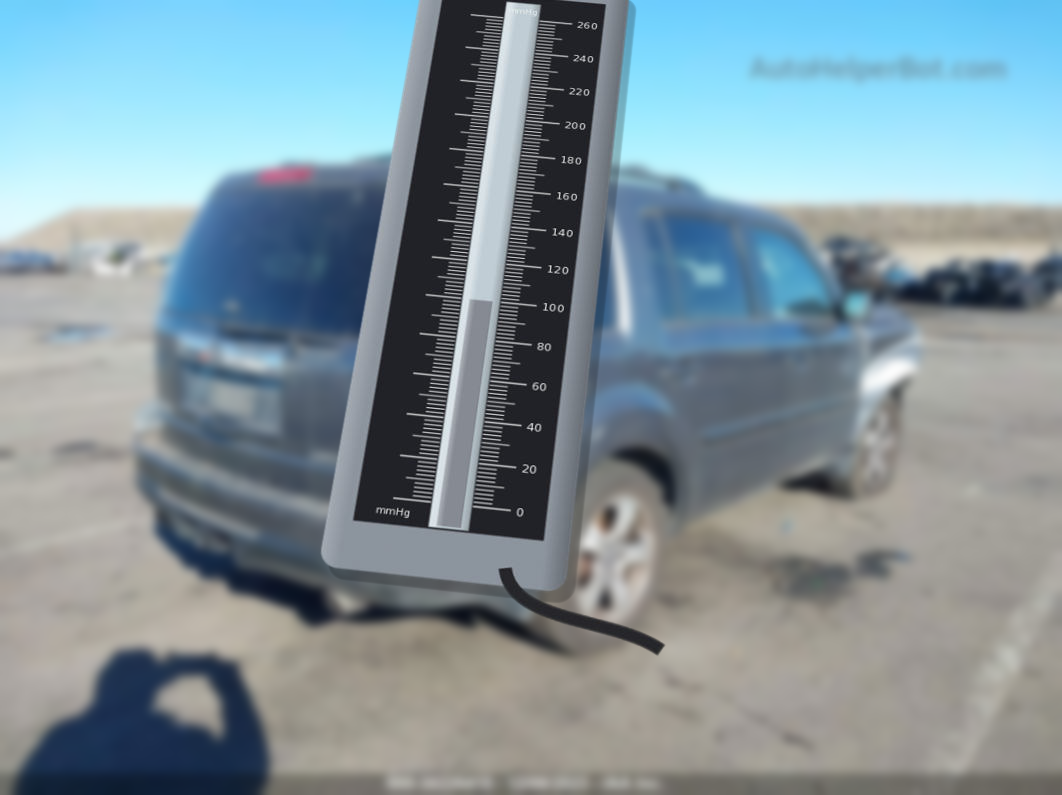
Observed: 100 mmHg
